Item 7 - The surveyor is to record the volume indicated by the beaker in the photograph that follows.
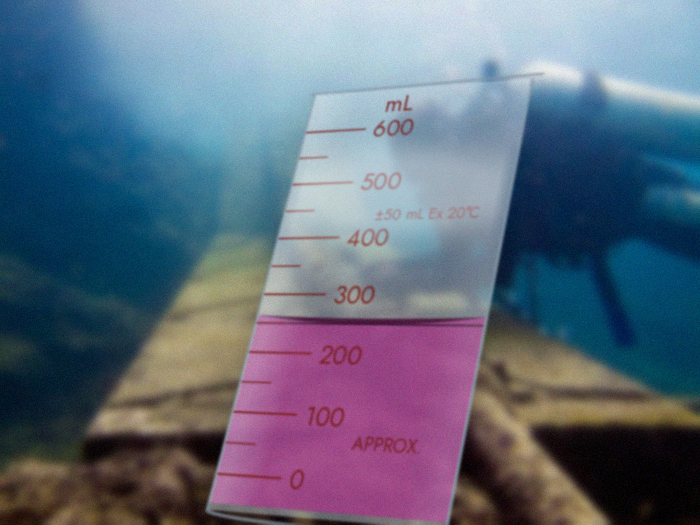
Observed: 250 mL
